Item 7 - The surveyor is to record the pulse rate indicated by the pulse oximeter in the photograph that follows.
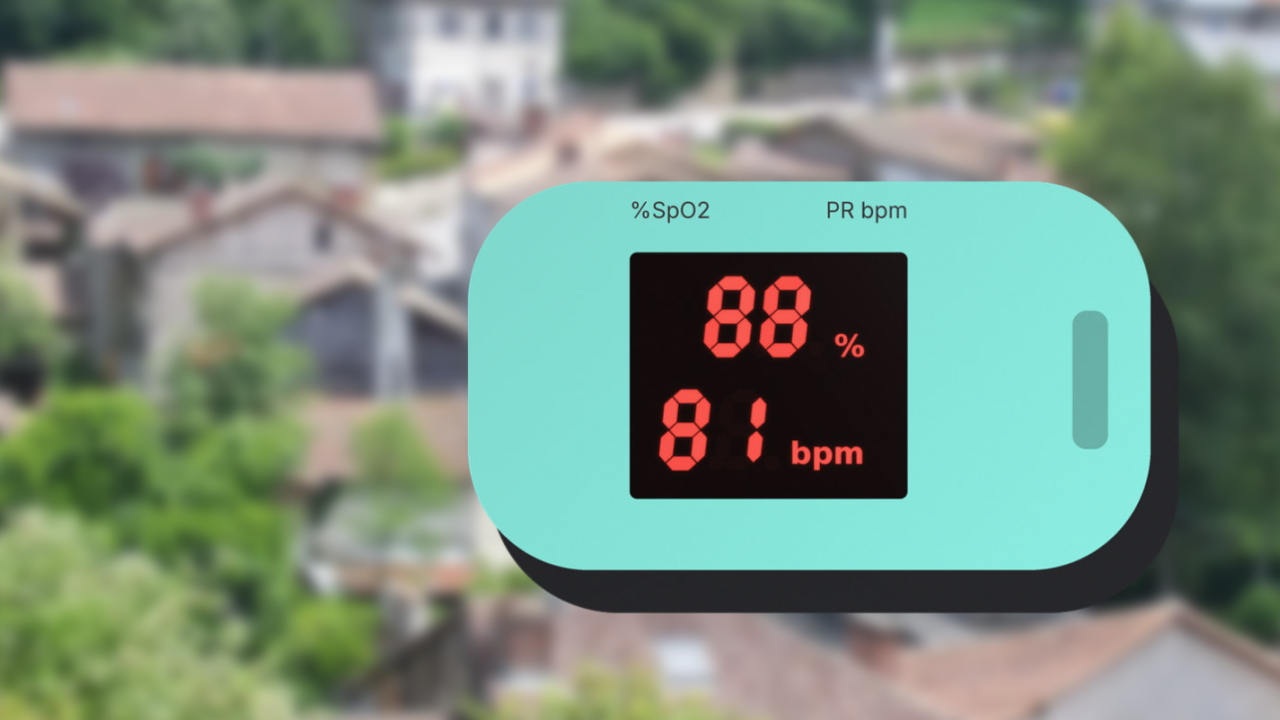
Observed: 81 bpm
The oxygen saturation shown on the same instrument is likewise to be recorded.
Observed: 88 %
